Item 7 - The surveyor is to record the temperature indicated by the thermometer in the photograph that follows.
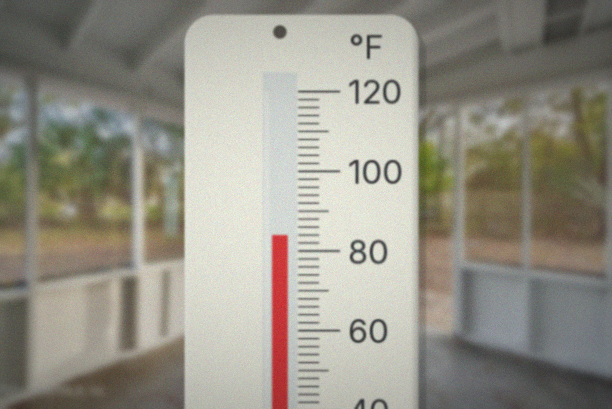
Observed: 84 °F
